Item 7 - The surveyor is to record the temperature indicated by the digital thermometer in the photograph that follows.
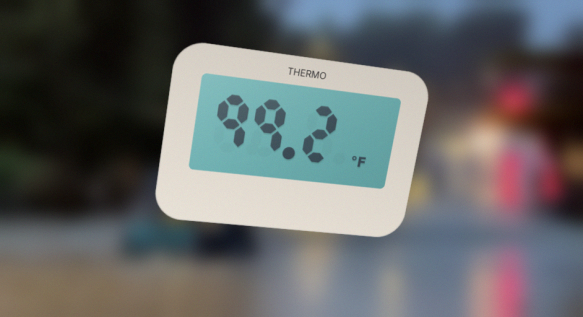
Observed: 99.2 °F
